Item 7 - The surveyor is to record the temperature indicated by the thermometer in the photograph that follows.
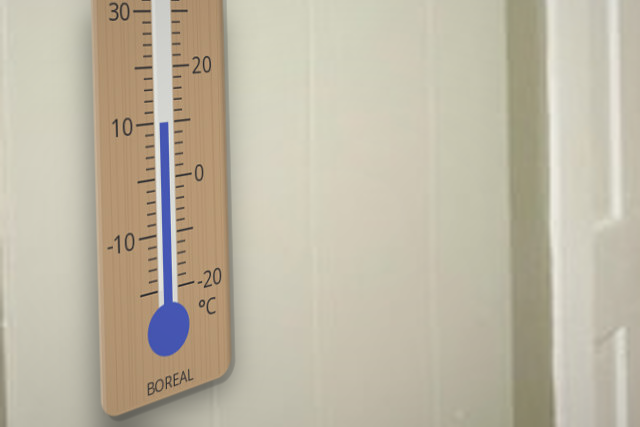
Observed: 10 °C
